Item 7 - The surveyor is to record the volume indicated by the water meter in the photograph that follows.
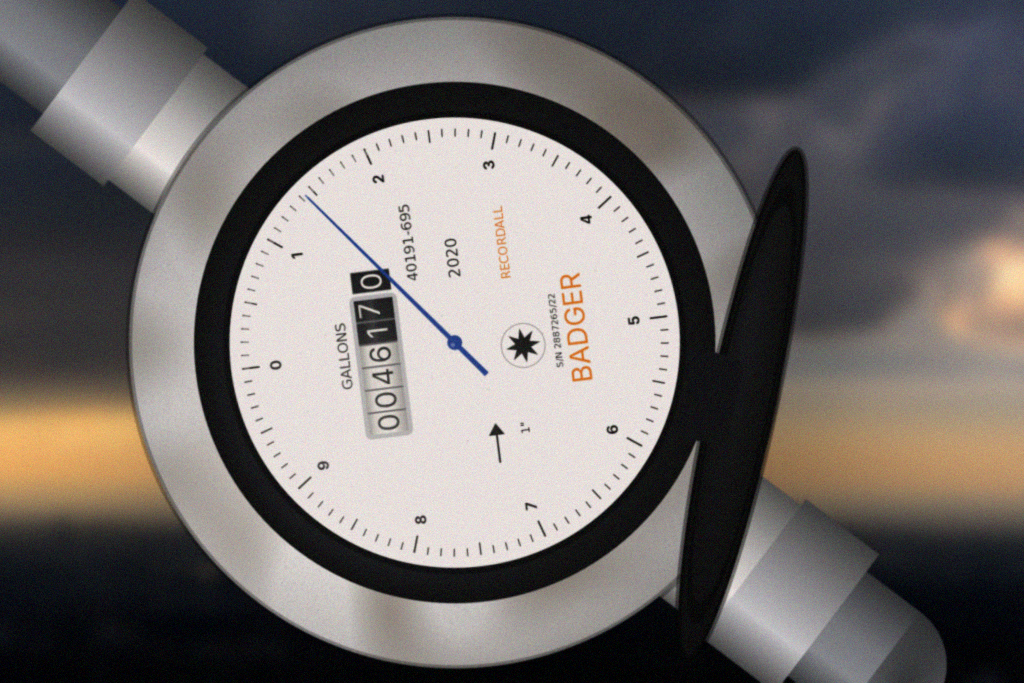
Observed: 46171.4 gal
